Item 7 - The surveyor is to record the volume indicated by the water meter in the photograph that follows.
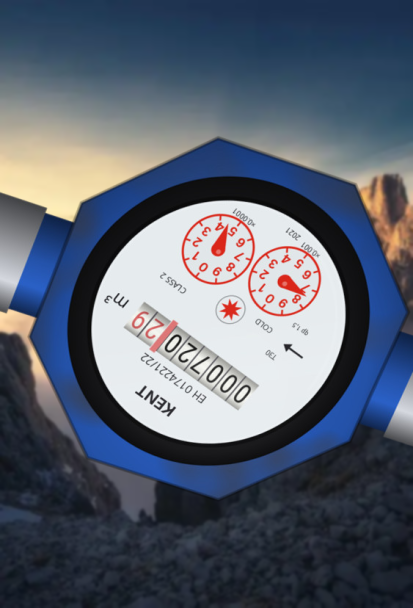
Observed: 720.2974 m³
